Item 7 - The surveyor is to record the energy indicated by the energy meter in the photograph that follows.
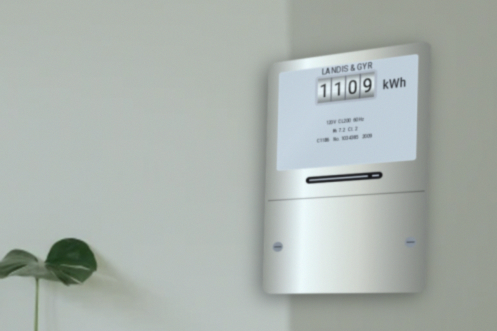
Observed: 1109 kWh
